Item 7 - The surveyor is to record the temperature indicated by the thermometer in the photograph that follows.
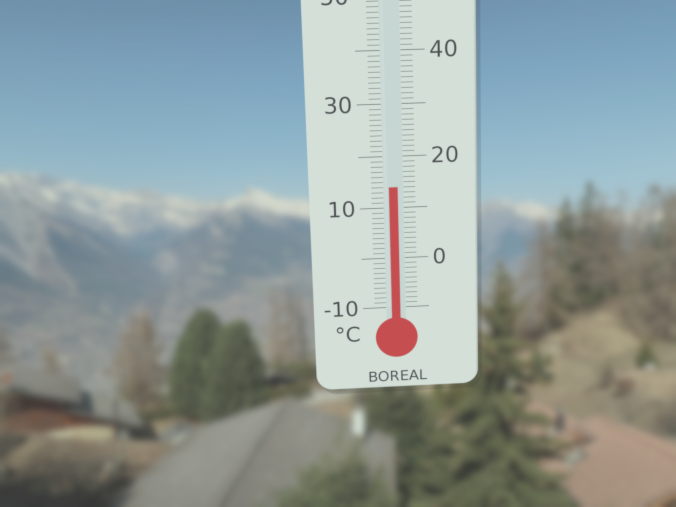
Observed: 14 °C
